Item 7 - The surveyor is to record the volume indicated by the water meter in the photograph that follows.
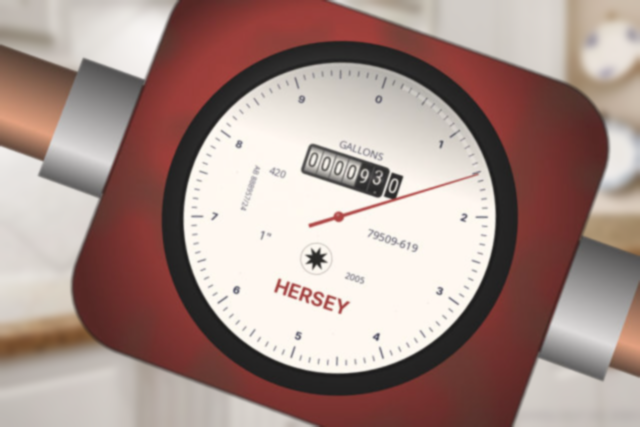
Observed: 931.5 gal
